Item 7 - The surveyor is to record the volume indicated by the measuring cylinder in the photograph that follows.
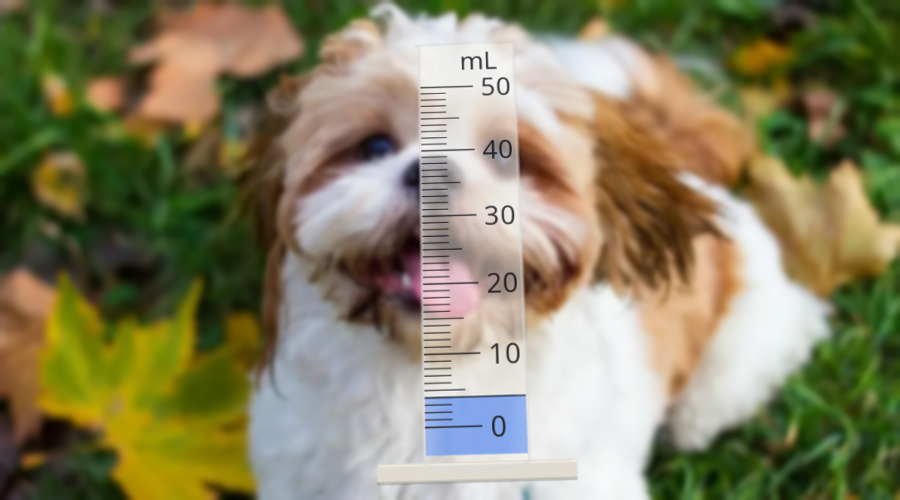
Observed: 4 mL
